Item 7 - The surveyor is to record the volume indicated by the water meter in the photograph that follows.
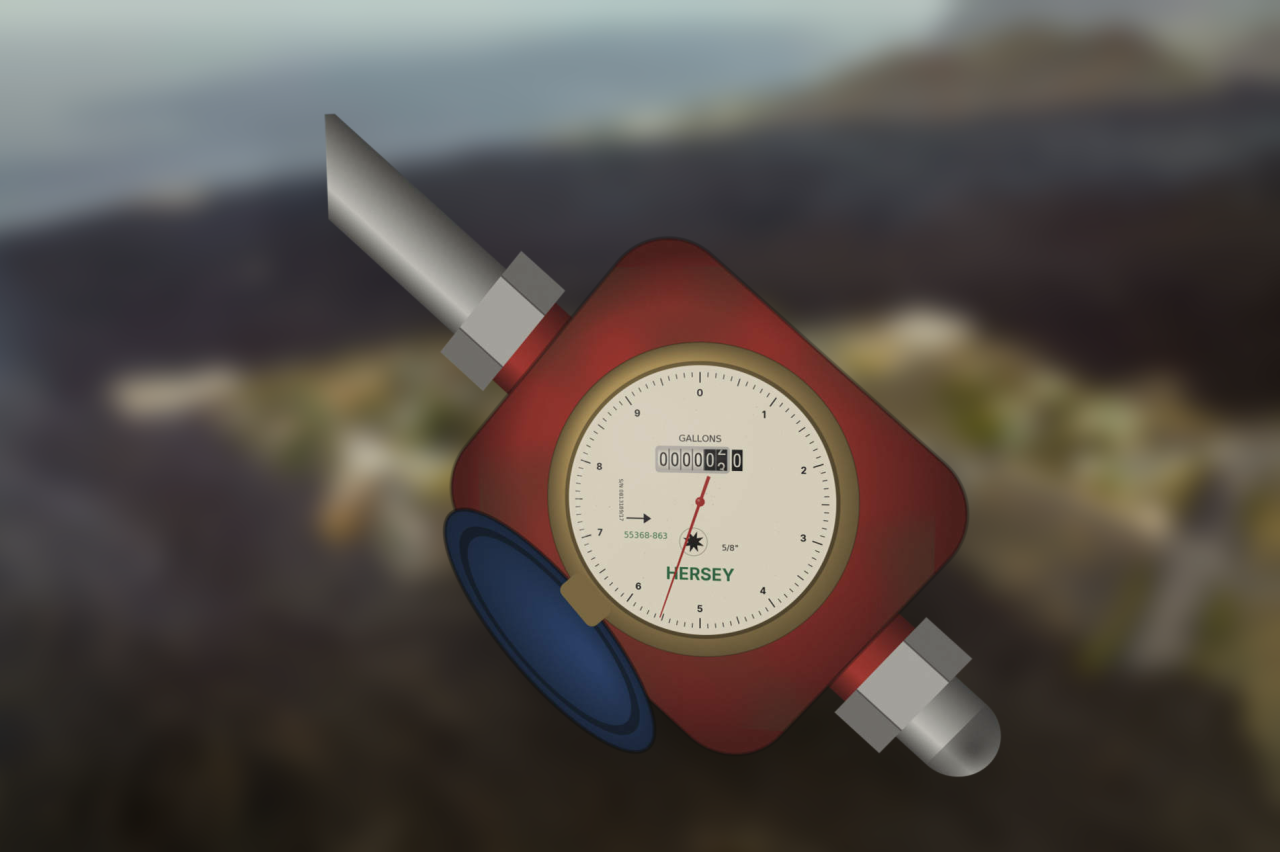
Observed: 25.5 gal
